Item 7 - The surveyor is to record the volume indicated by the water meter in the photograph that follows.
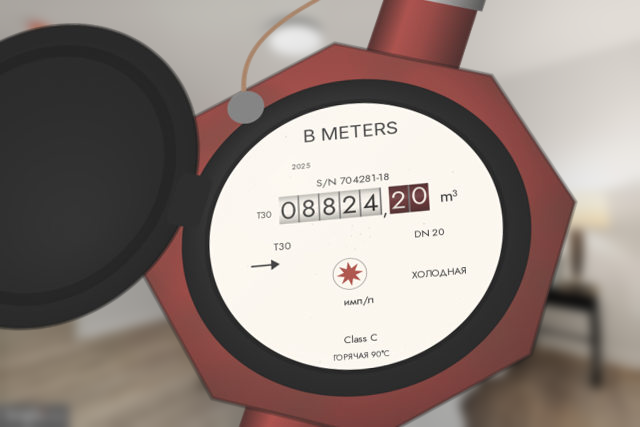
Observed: 8824.20 m³
